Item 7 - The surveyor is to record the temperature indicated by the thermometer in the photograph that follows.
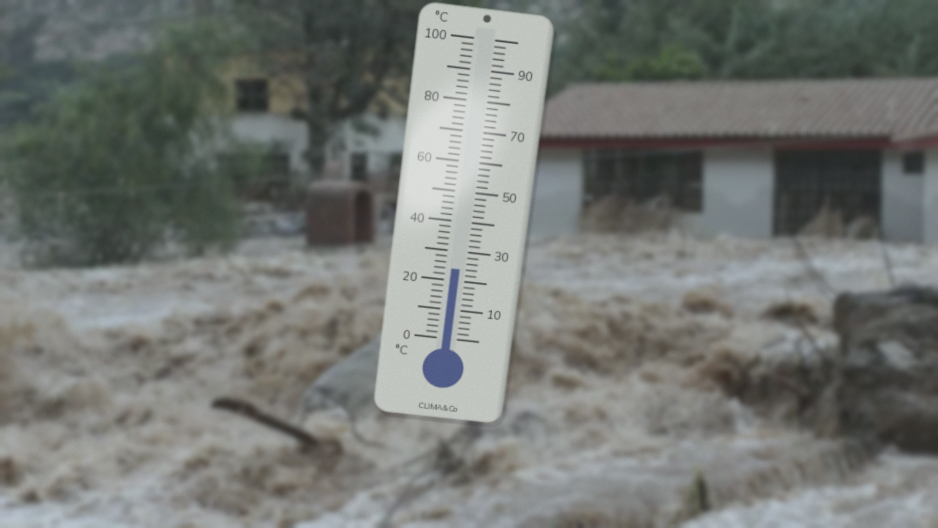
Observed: 24 °C
